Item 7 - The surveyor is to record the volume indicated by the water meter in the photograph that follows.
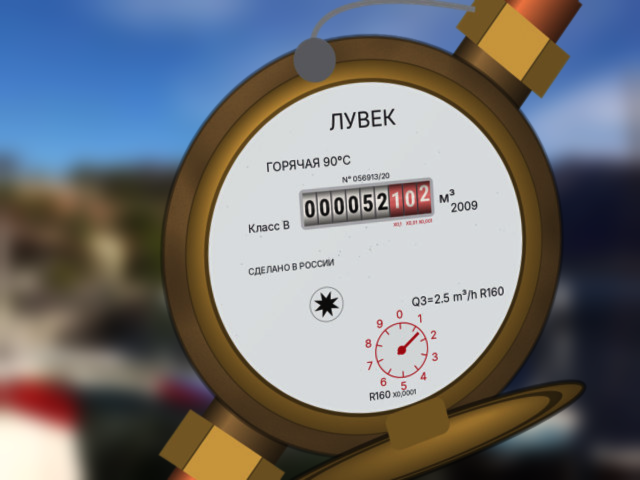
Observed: 52.1021 m³
